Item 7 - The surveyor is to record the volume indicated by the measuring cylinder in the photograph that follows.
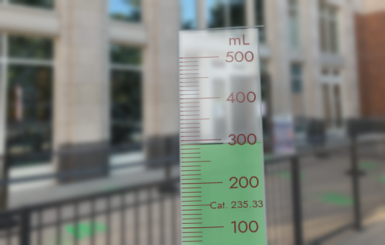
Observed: 290 mL
